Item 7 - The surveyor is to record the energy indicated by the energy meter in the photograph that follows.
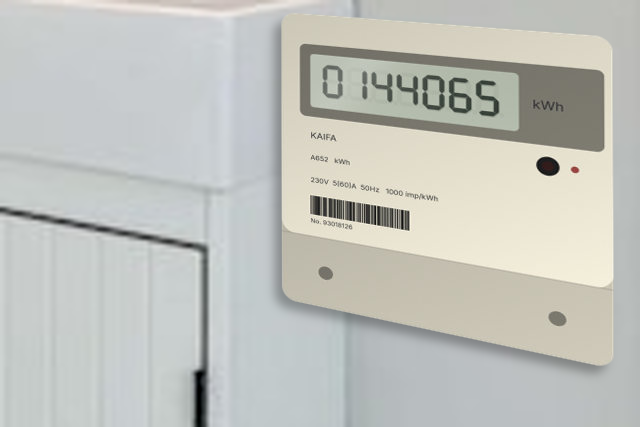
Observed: 144065 kWh
